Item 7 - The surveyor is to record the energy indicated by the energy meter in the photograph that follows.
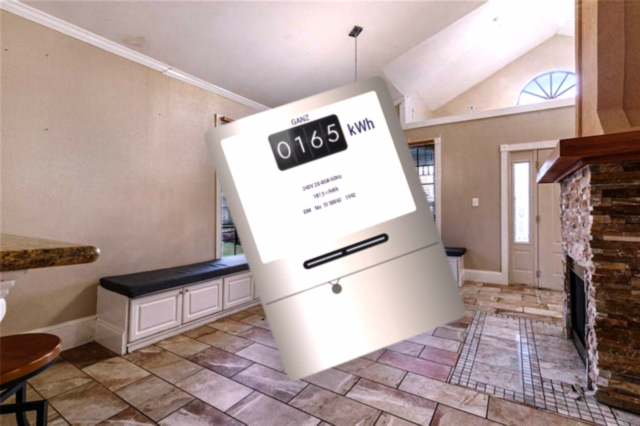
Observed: 165 kWh
